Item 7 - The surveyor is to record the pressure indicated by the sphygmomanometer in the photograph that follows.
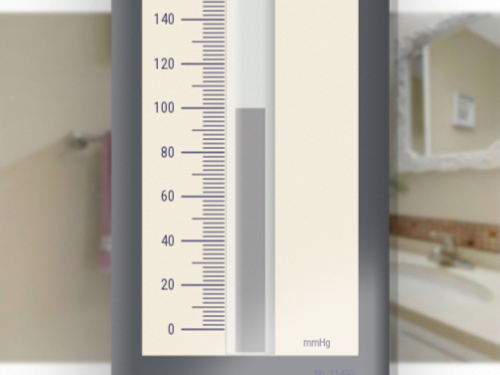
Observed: 100 mmHg
